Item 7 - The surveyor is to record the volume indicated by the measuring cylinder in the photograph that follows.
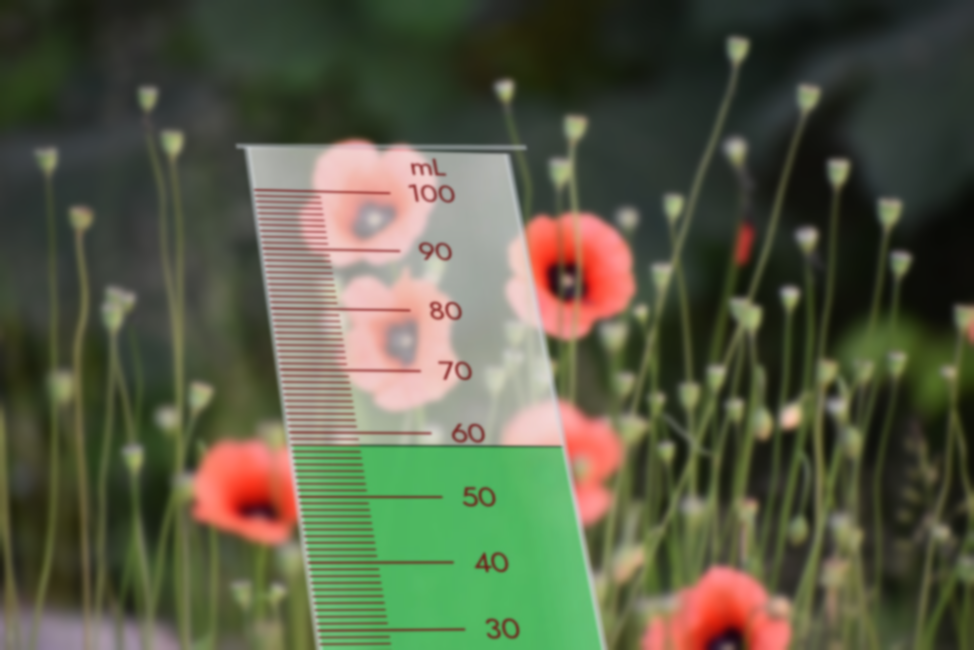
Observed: 58 mL
